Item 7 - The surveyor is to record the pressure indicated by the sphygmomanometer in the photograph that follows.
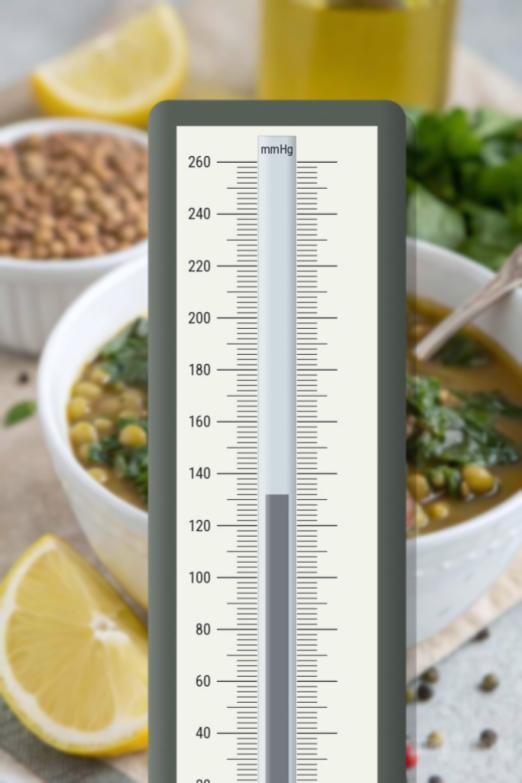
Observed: 132 mmHg
